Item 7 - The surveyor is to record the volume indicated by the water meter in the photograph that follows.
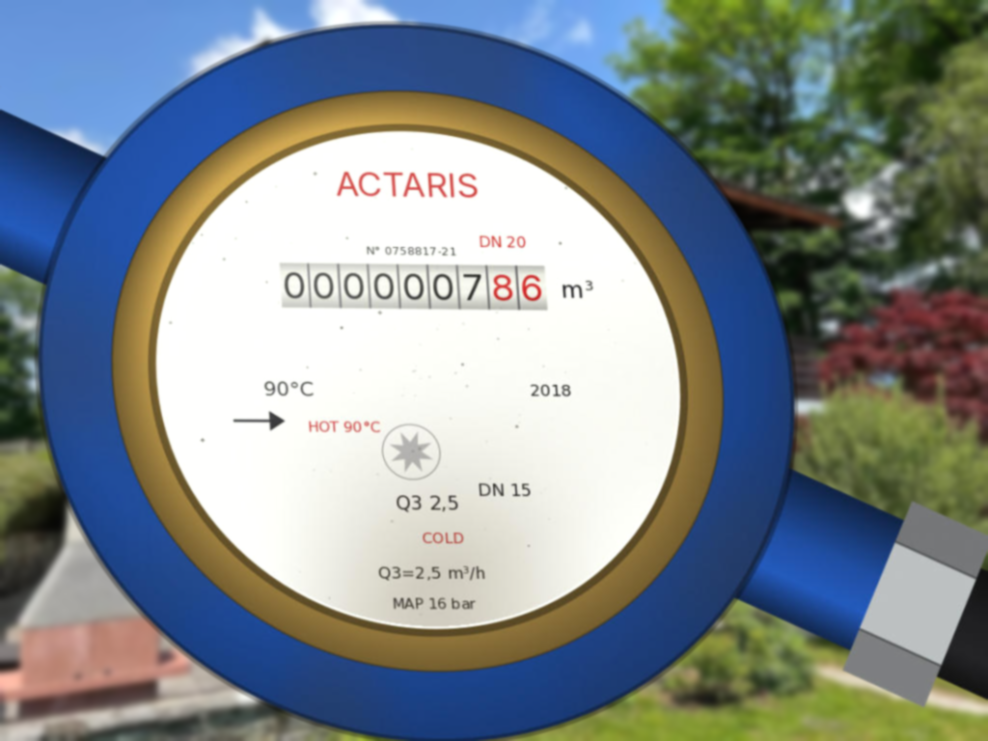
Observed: 7.86 m³
